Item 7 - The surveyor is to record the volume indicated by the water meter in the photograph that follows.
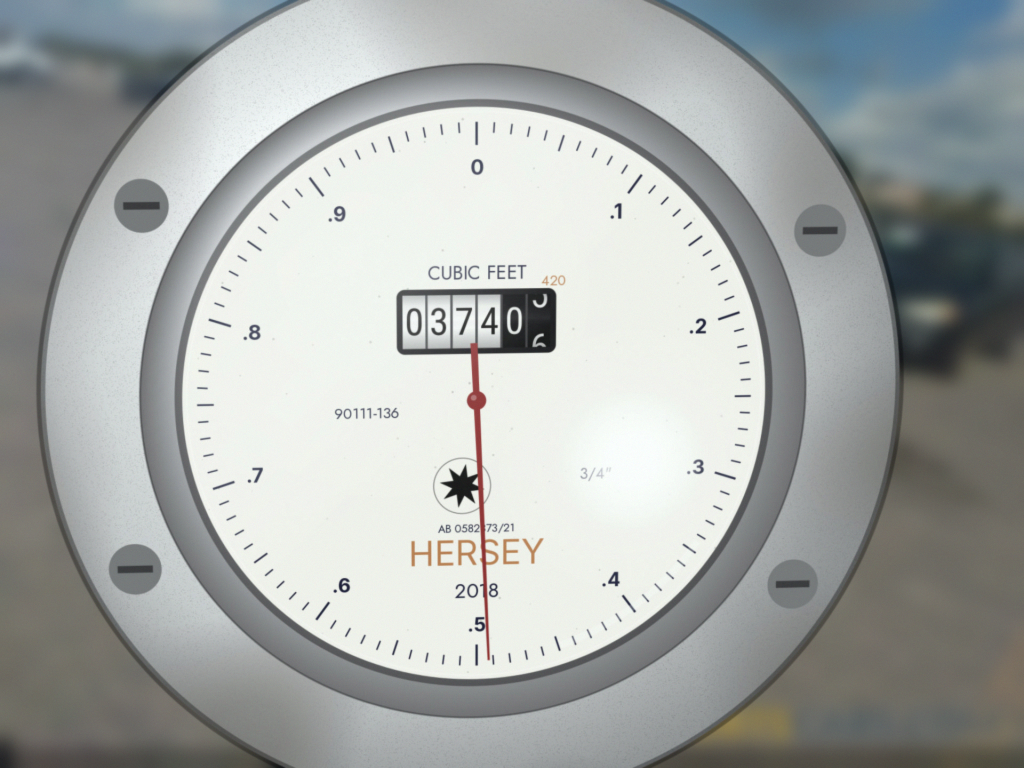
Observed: 37405.49 ft³
